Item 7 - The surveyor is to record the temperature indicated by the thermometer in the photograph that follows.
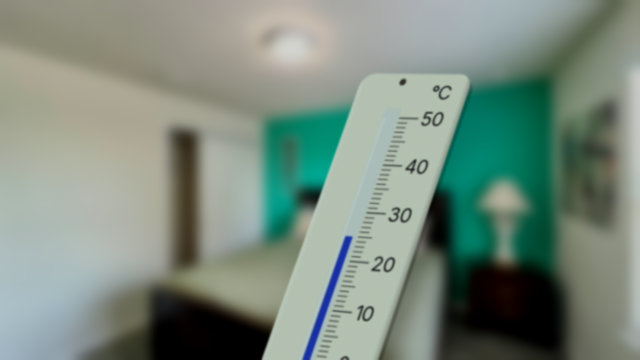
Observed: 25 °C
